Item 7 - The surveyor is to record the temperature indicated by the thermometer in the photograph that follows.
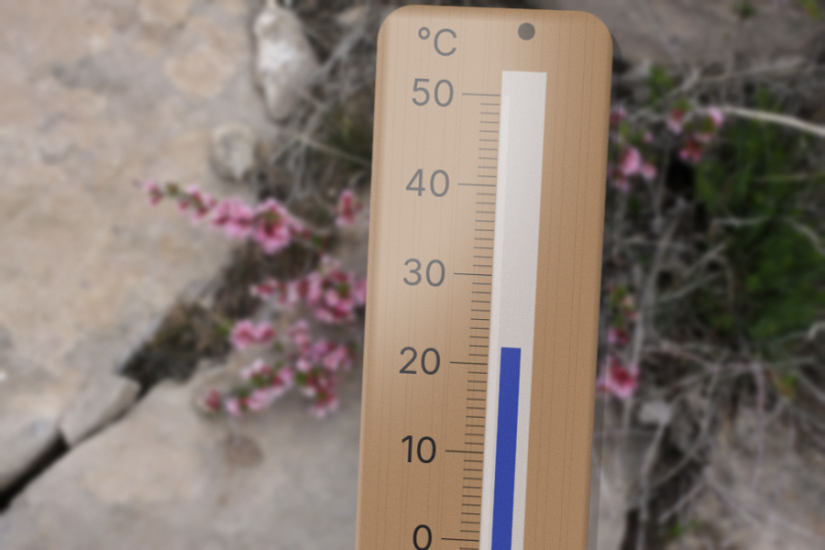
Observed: 22 °C
